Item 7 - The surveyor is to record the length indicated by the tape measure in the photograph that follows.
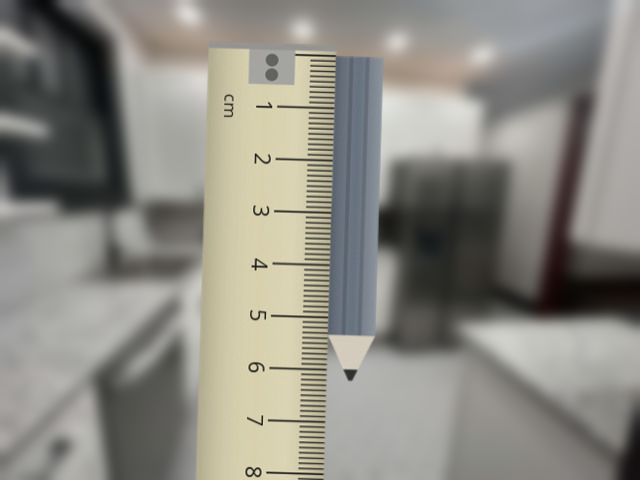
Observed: 6.2 cm
